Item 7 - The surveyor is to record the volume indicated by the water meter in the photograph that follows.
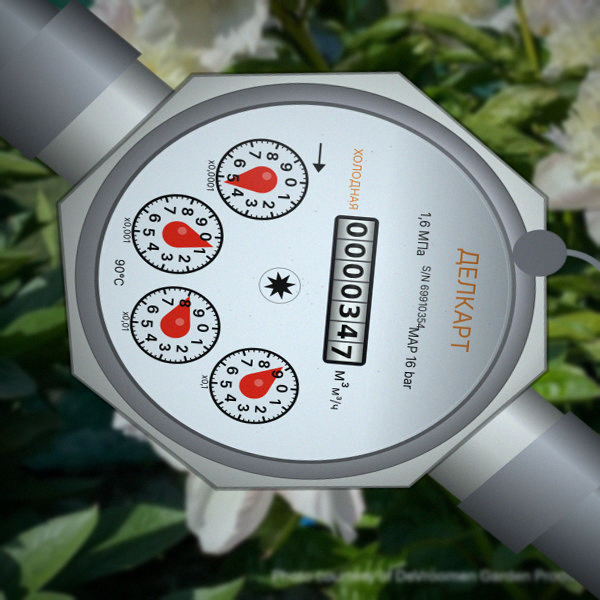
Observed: 346.8804 m³
